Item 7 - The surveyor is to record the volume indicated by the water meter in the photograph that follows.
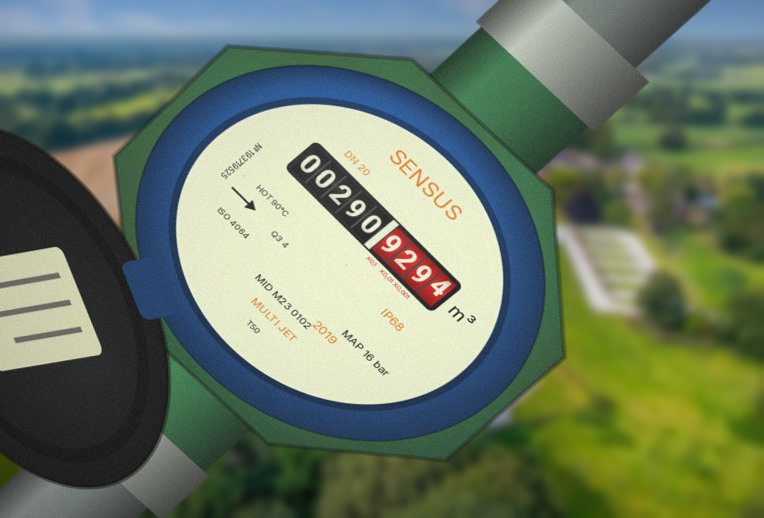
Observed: 290.9294 m³
